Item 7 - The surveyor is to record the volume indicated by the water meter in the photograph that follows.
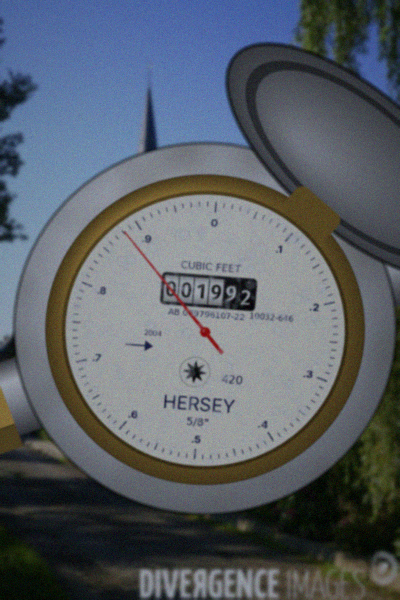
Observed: 1991.88 ft³
